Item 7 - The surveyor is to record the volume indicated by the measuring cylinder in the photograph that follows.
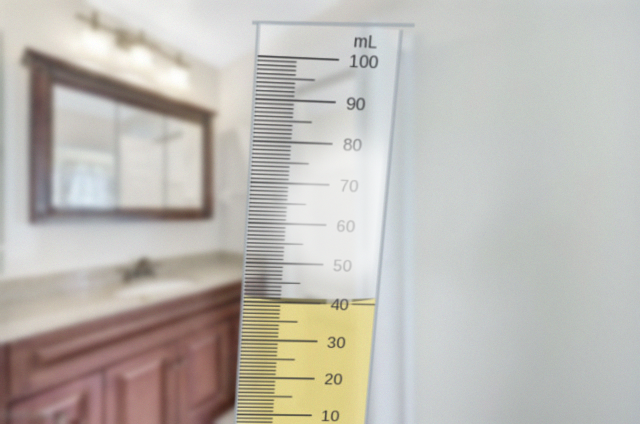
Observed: 40 mL
